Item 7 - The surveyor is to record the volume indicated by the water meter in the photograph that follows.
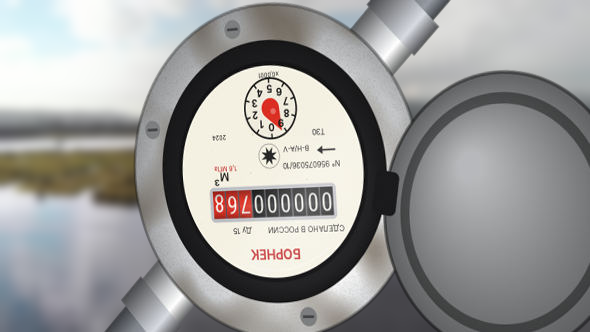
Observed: 0.7679 m³
